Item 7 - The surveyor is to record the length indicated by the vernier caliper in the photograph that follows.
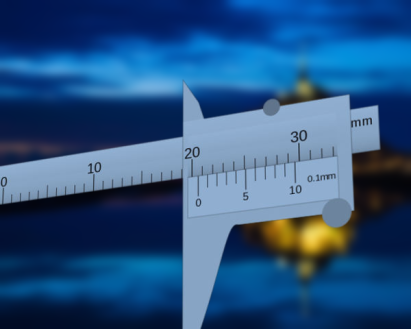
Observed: 20.6 mm
